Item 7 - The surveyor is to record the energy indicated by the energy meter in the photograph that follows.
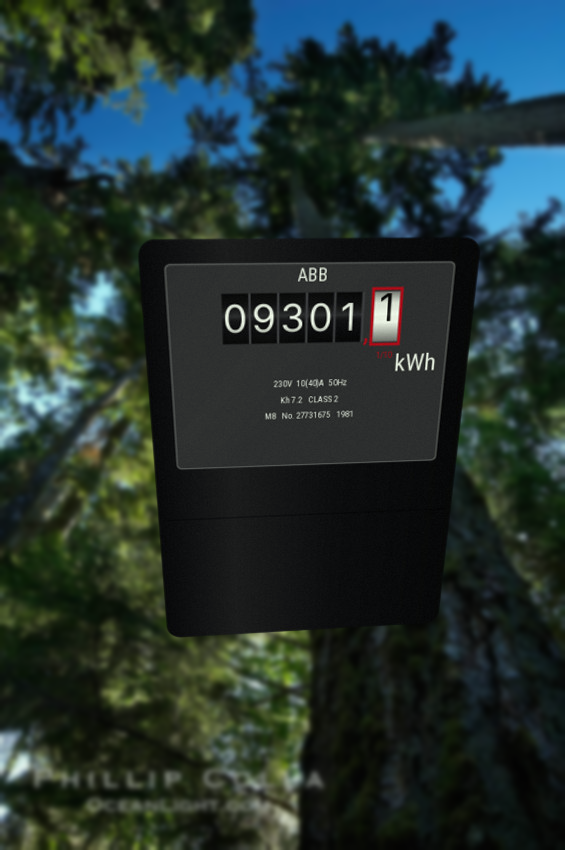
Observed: 9301.1 kWh
